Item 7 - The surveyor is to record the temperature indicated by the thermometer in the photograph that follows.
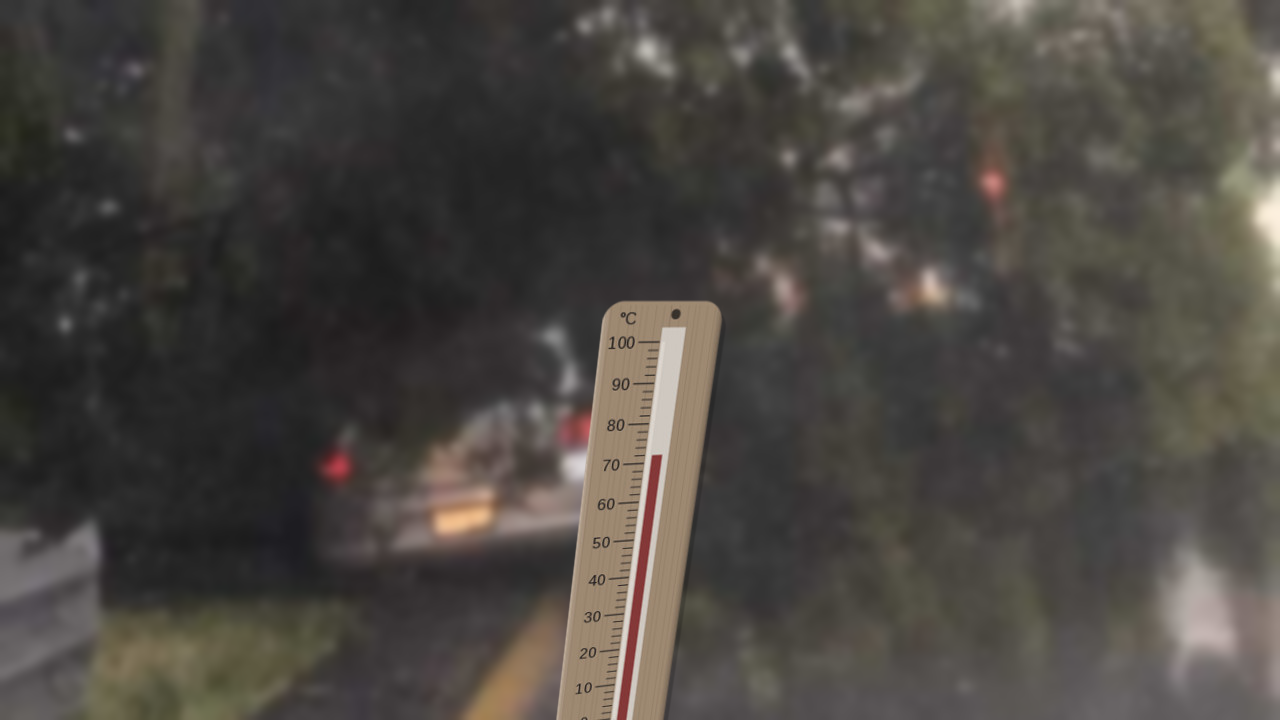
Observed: 72 °C
